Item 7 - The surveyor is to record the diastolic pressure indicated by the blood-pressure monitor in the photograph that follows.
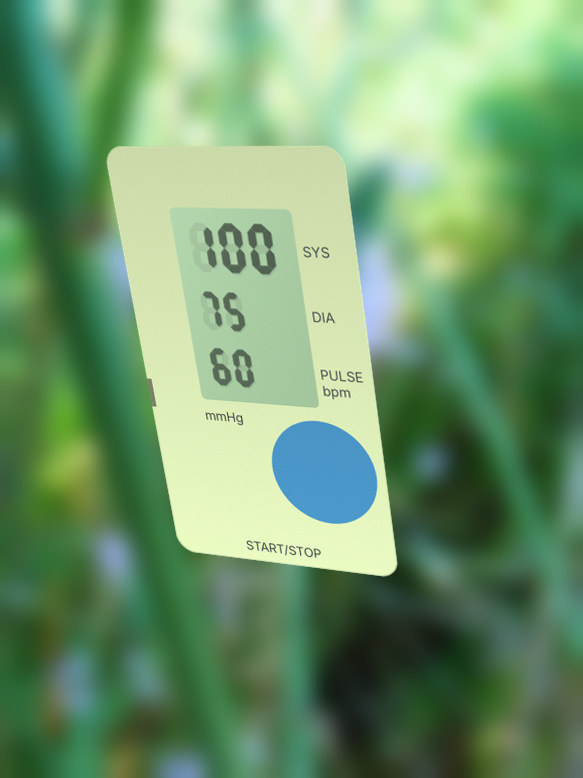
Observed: 75 mmHg
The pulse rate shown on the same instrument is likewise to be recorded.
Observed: 60 bpm
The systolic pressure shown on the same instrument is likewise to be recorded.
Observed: 100 mmHg
